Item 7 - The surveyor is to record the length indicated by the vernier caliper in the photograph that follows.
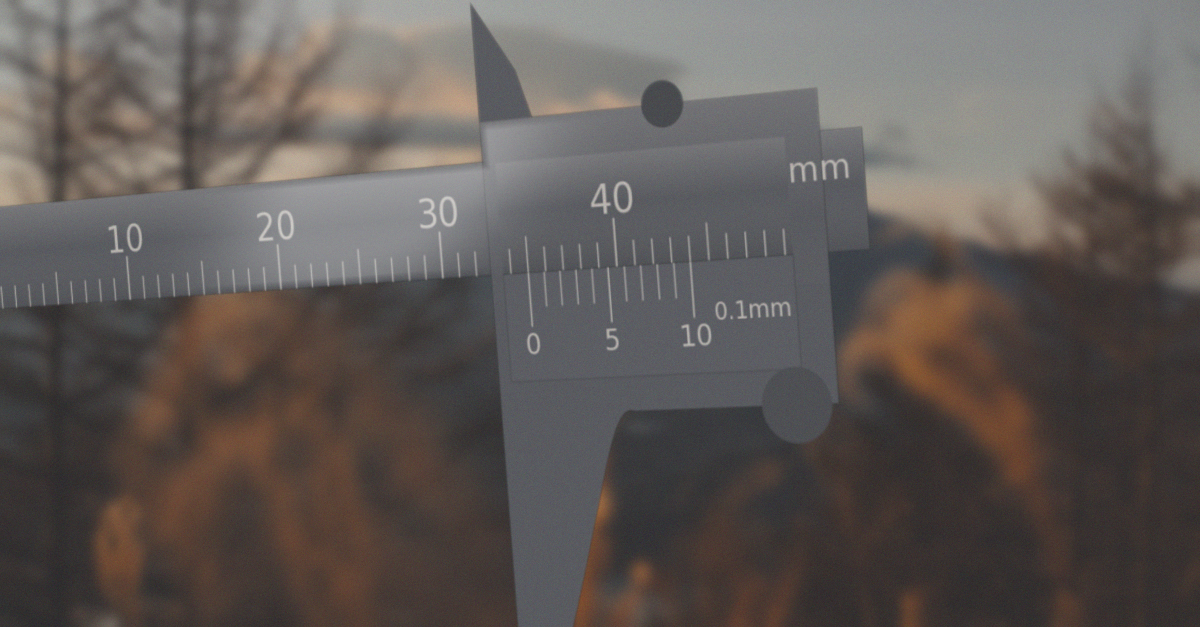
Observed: 35.0 mm
